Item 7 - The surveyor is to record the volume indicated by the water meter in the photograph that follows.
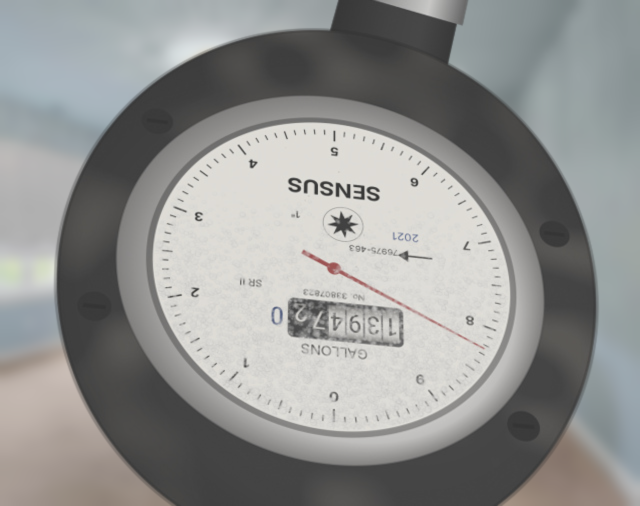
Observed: 1394718.2 gal
